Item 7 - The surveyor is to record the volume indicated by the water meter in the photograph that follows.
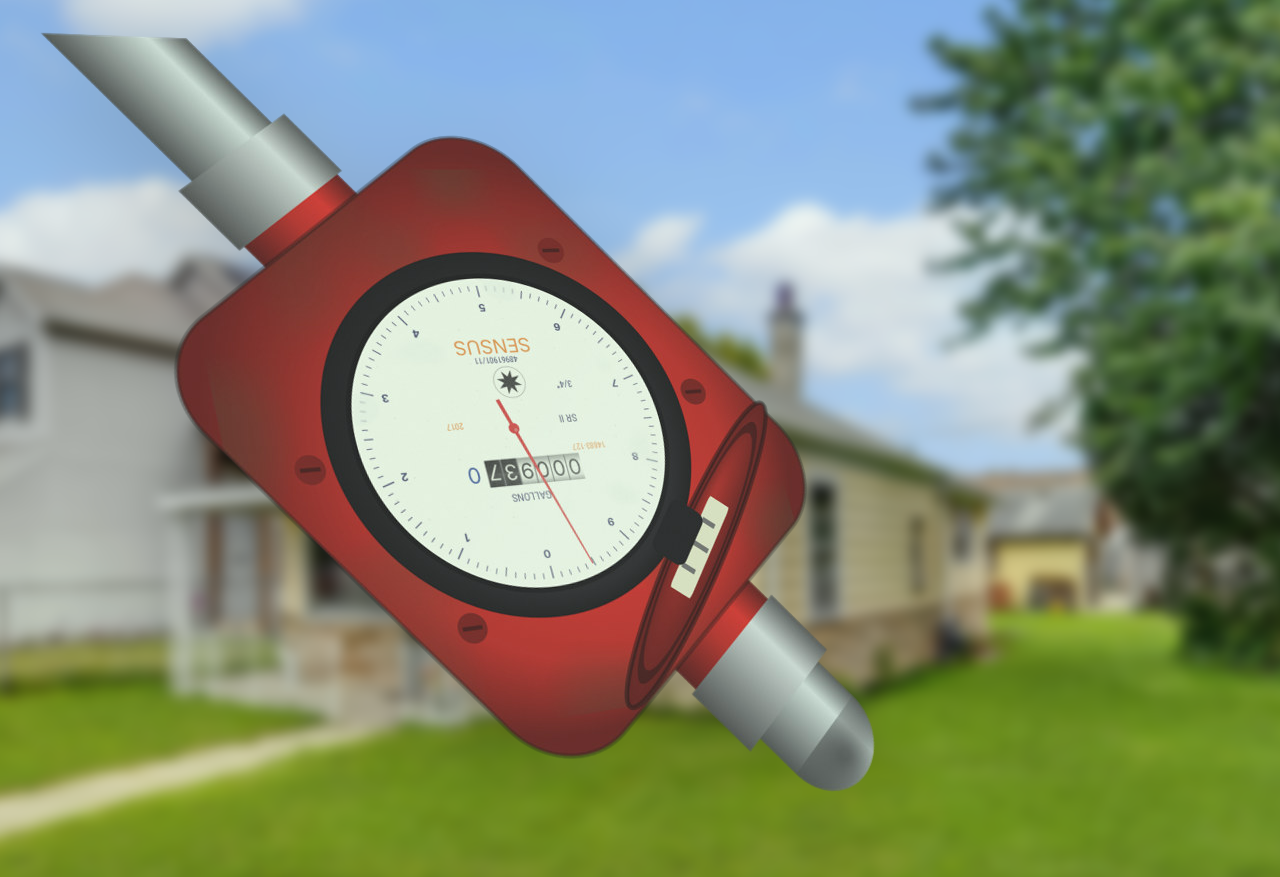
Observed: 9369.5 gal
